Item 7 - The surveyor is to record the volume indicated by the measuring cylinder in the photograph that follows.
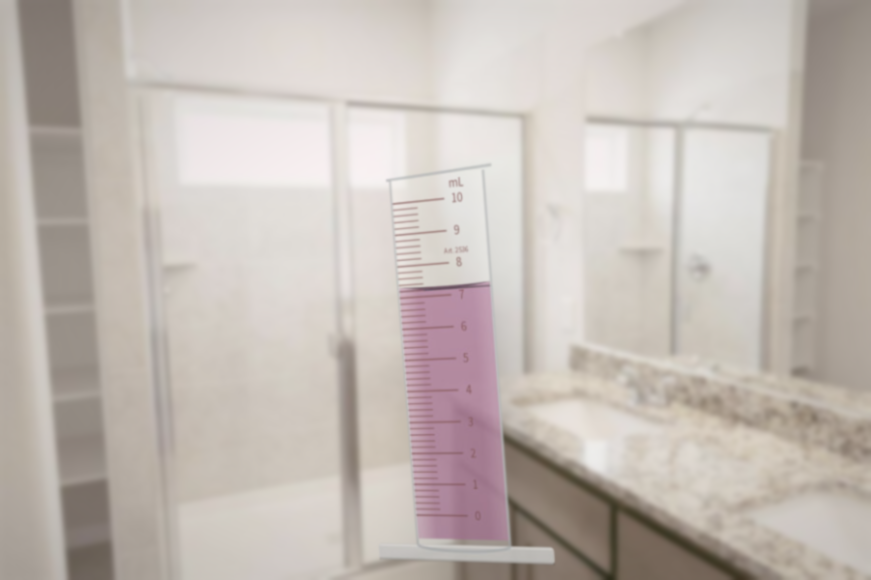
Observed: 7.2 mL
